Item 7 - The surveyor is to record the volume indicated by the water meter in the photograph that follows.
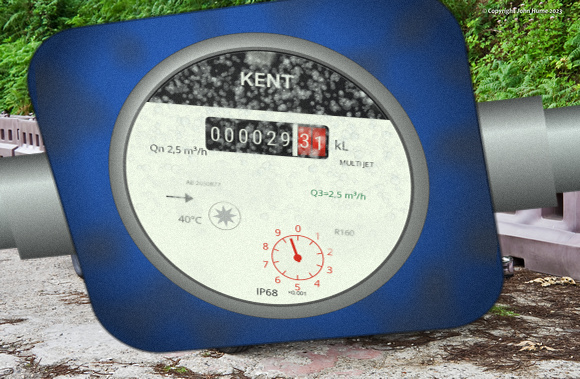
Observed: 29.309 kL
